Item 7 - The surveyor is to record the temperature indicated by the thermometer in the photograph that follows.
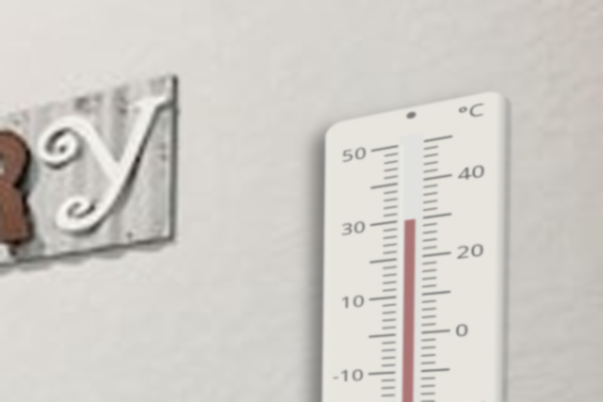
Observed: 30 °C
